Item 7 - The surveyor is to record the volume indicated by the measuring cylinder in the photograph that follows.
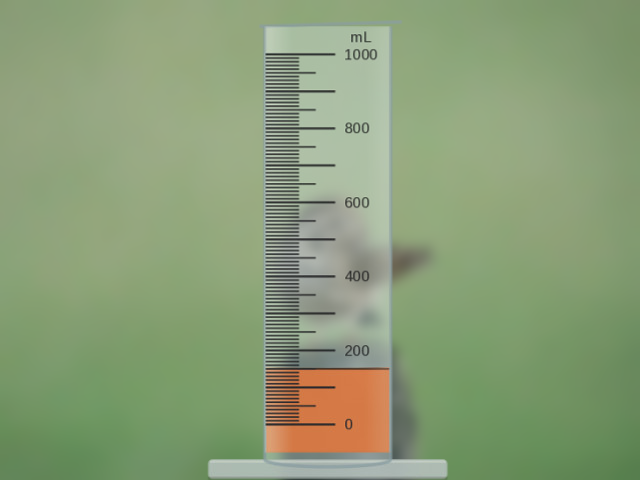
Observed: 150 mL
